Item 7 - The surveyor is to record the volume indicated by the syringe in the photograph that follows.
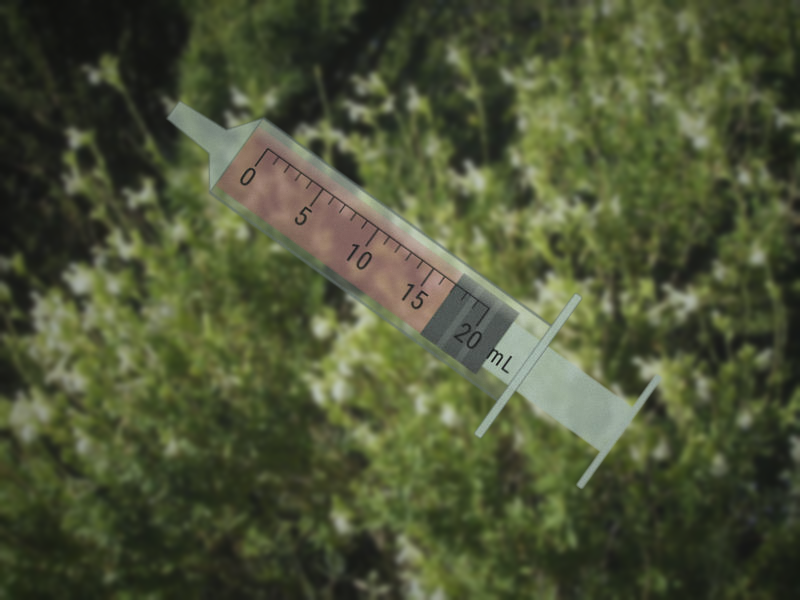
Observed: 17 mL
